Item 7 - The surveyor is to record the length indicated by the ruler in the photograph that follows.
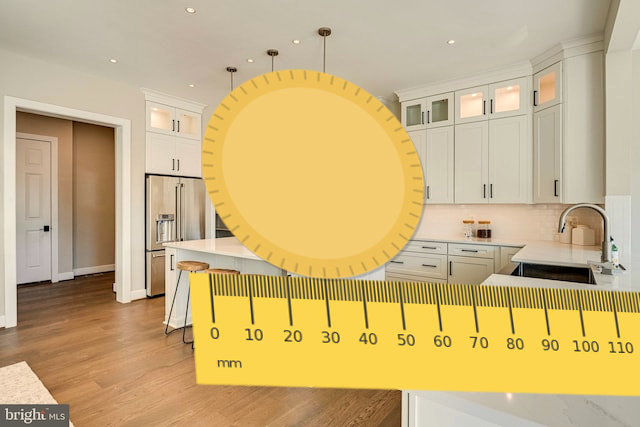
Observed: 60 mm
